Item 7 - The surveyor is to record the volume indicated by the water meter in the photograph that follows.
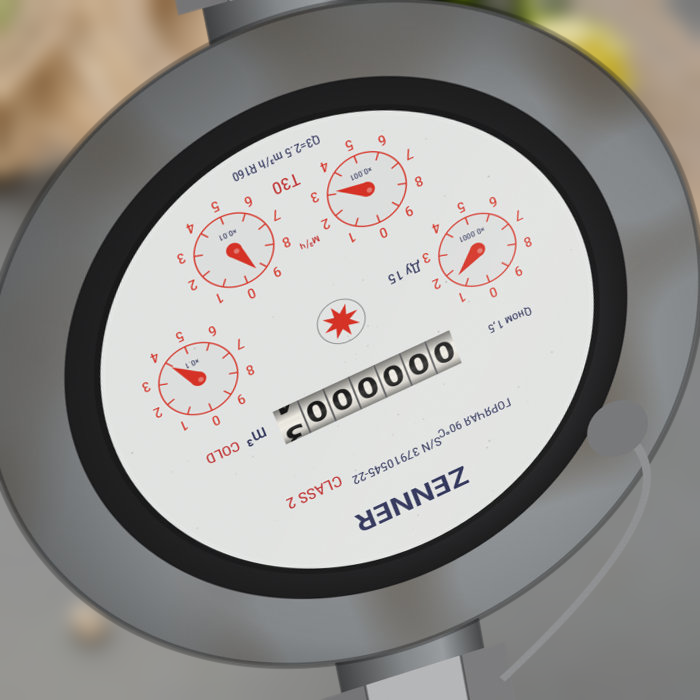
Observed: 3.3931 m³
